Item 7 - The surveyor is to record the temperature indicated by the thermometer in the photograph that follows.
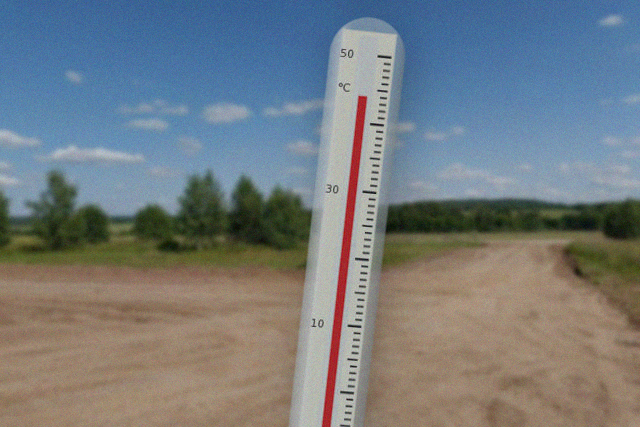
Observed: 44 °C
